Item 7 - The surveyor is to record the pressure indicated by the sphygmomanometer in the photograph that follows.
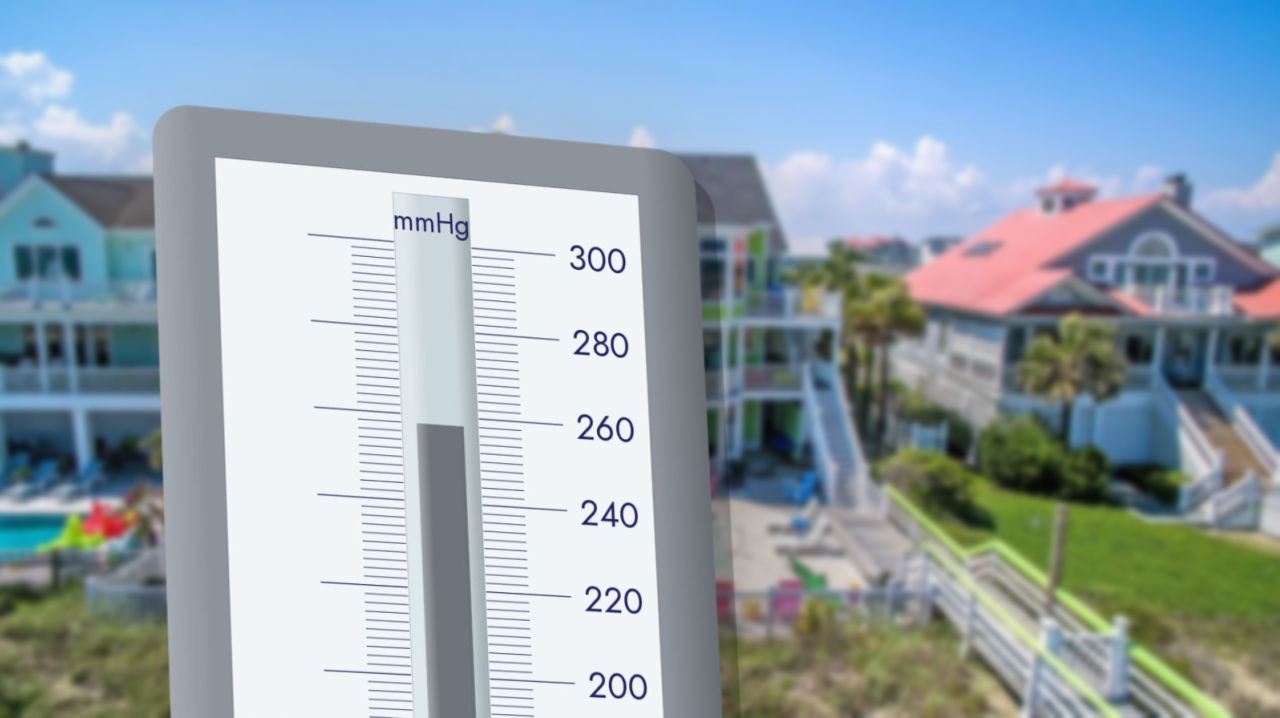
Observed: 258 mmHg
